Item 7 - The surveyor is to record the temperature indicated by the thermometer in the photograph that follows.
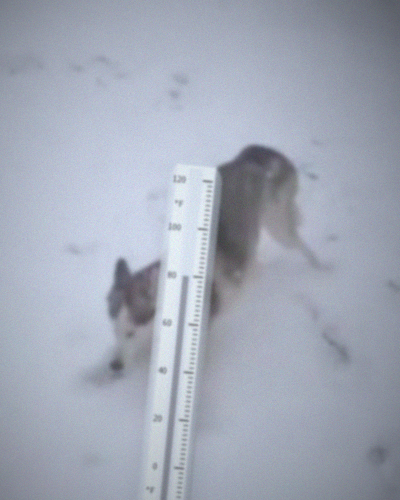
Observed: 80 °F
